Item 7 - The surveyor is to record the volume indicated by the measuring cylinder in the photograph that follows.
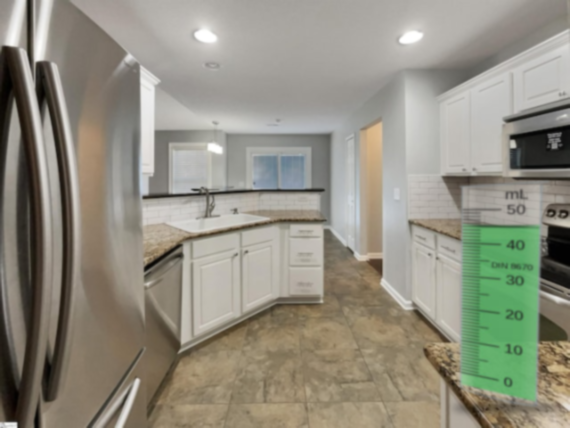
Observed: 45 mL
